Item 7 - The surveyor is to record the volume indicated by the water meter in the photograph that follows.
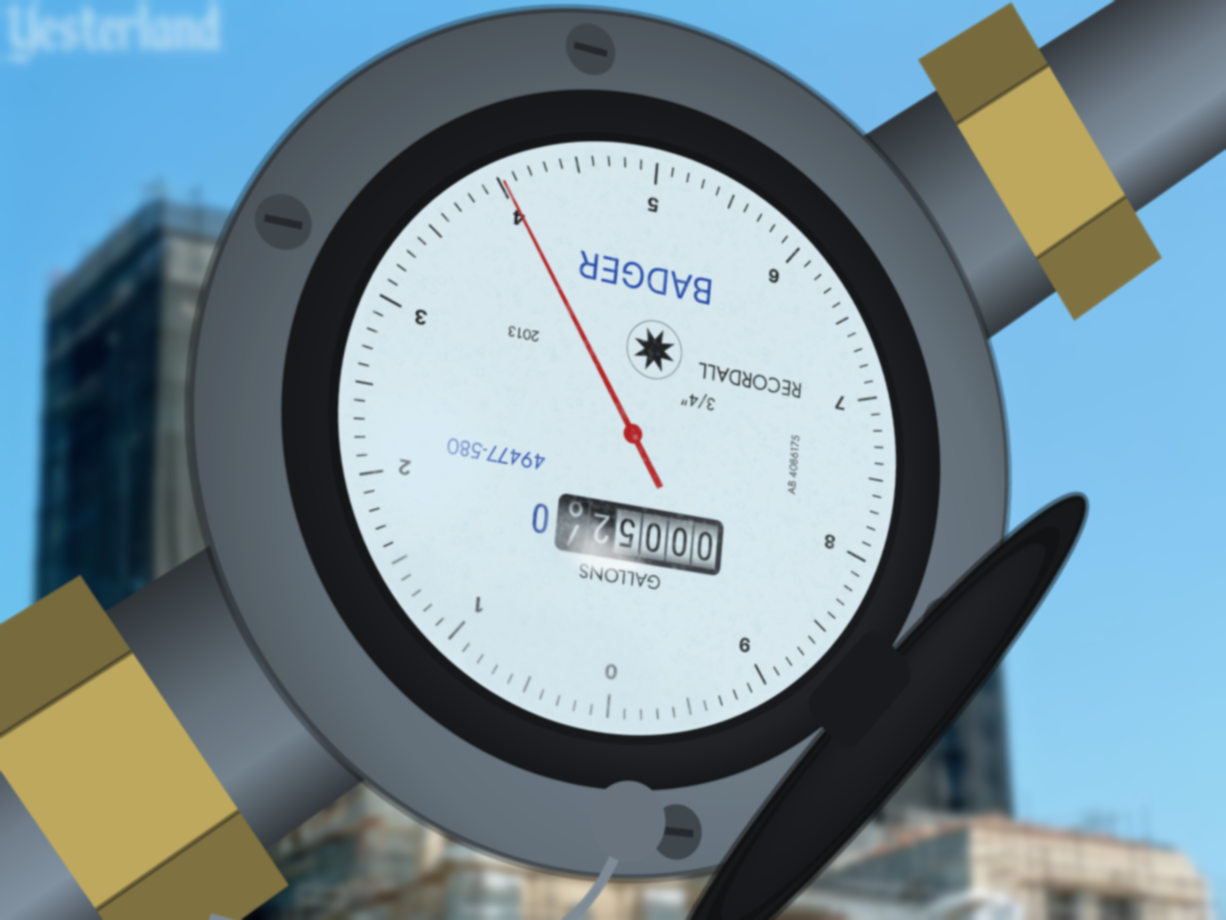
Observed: 5274.0 gal
